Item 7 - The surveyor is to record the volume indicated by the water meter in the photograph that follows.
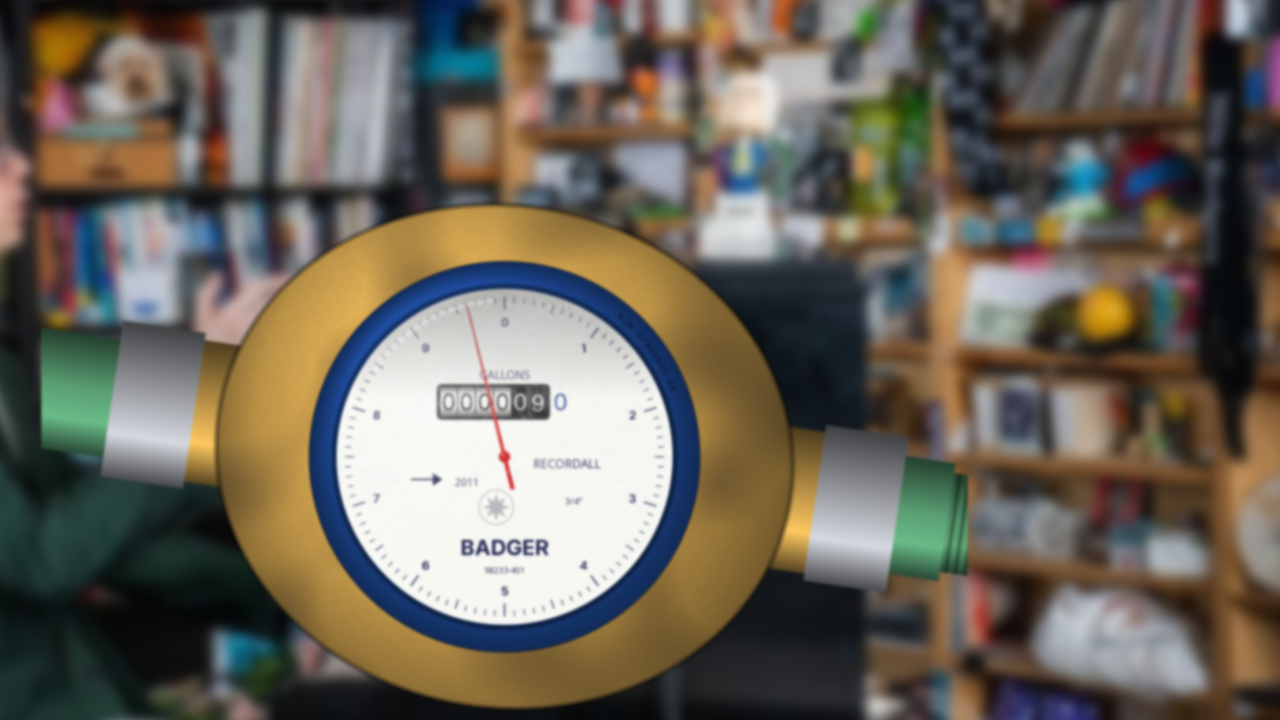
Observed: 89.6 gal
